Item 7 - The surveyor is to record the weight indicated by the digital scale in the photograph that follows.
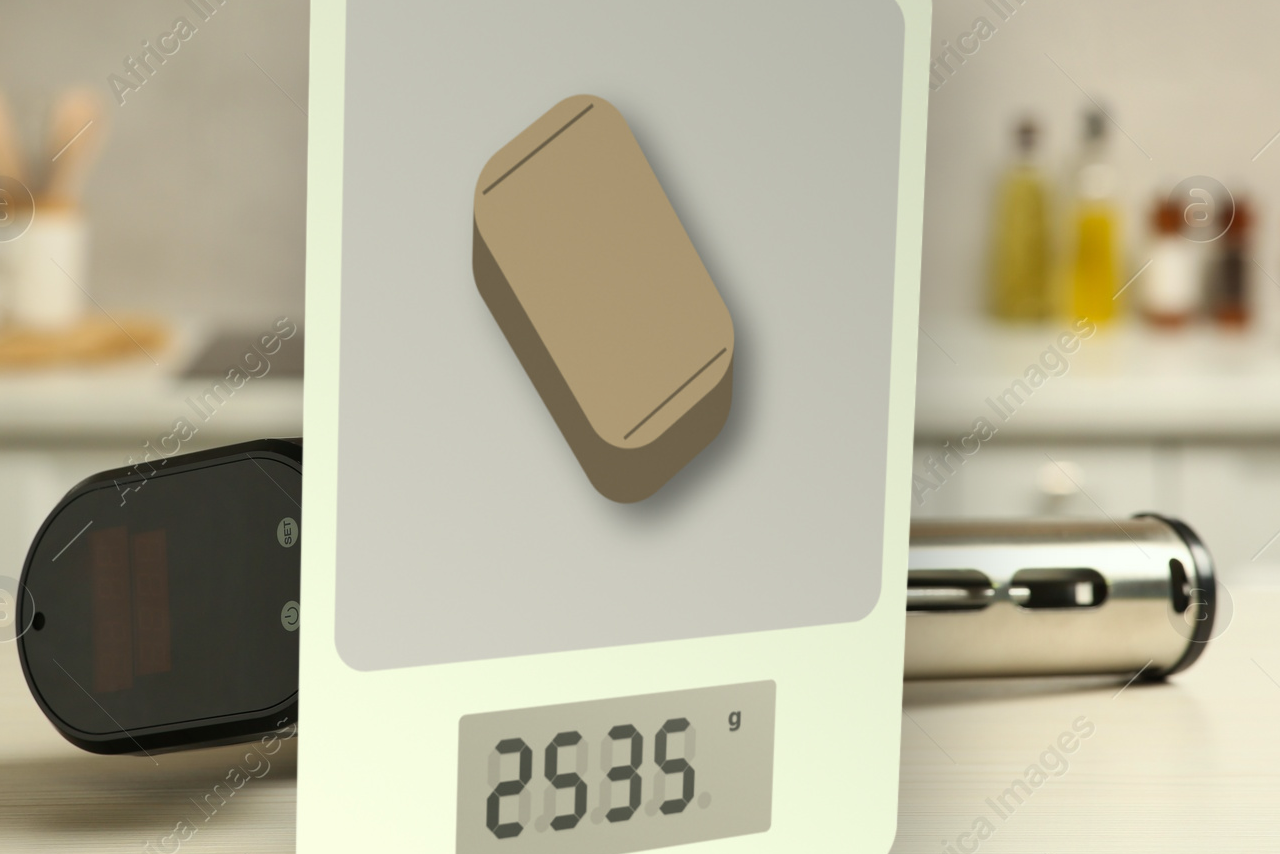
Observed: 2535 g
